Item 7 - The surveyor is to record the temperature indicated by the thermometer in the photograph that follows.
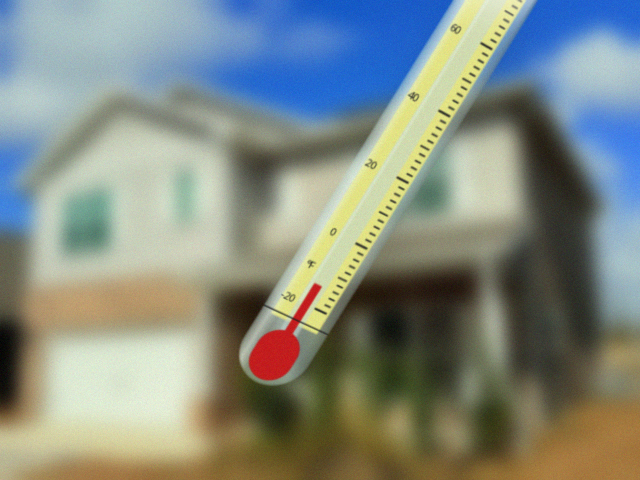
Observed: -14 °F
